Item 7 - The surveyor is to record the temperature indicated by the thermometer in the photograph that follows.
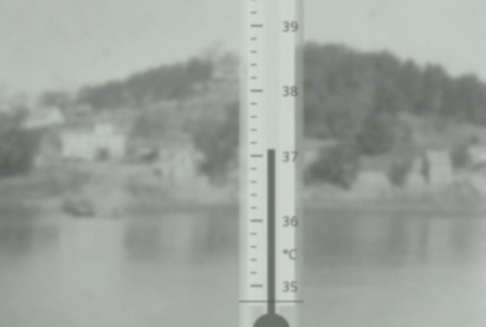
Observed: 37.1 °C
